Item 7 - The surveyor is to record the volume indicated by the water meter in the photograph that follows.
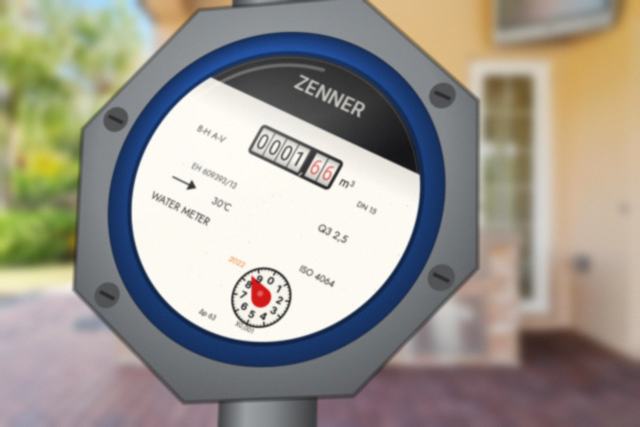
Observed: 1.668 m³
